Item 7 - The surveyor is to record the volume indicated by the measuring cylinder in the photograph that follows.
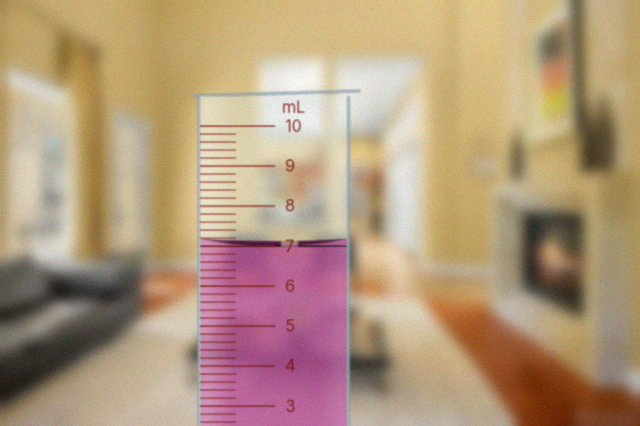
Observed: 7 mL
